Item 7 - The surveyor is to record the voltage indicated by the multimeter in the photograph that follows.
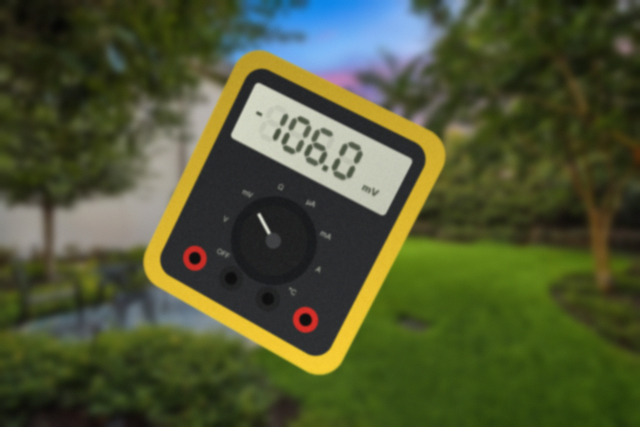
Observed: -106.0 mV
